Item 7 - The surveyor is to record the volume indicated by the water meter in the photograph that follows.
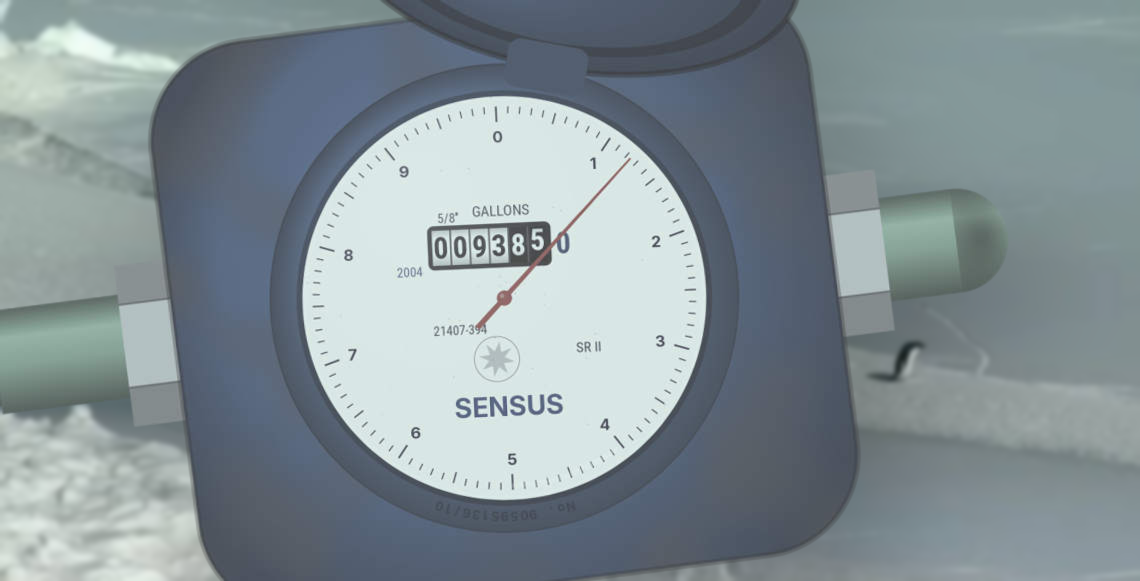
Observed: 93851.2 gal
